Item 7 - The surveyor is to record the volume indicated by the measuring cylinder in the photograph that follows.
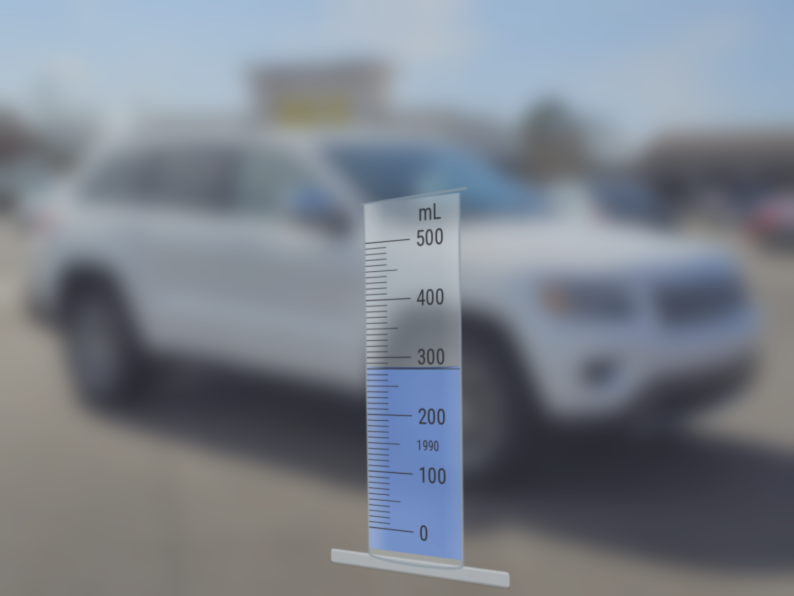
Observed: 280 mL
